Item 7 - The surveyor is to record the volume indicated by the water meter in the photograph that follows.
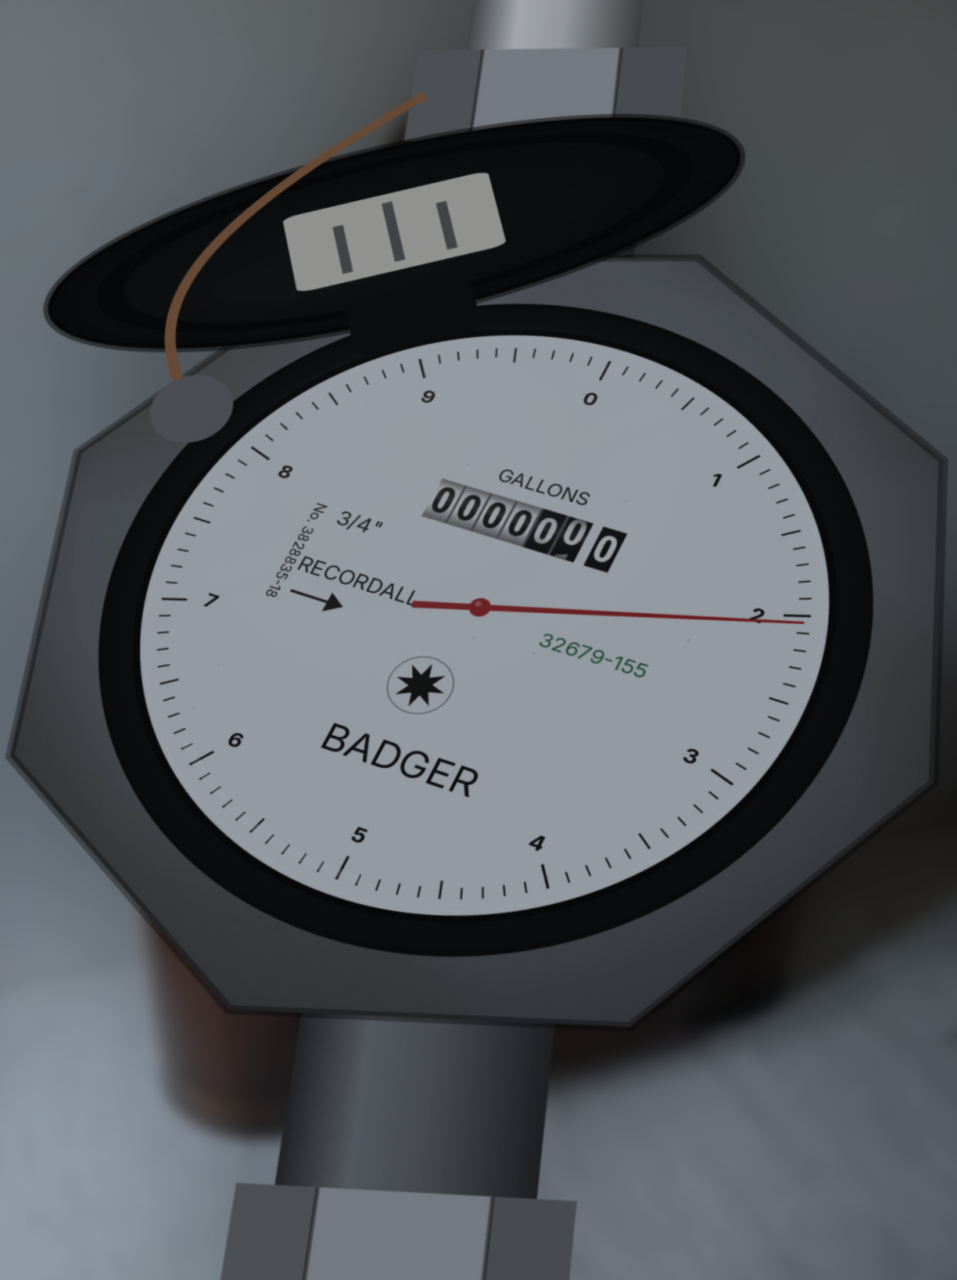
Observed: 2.0 gal
